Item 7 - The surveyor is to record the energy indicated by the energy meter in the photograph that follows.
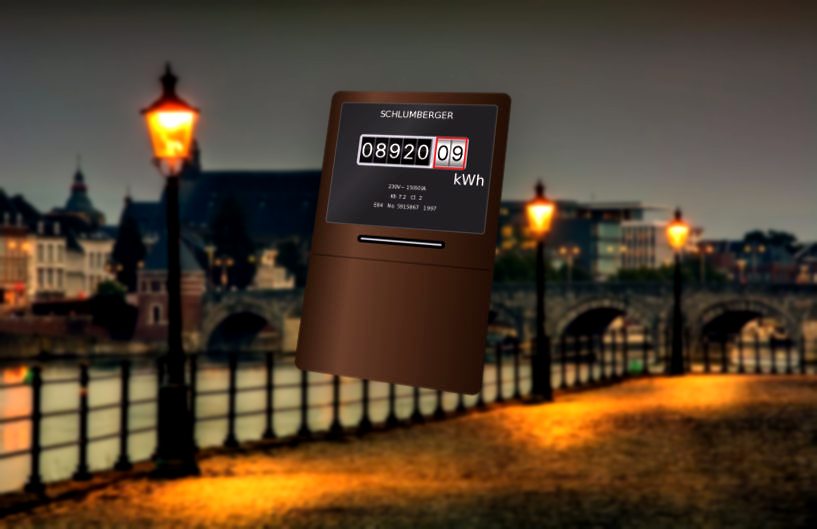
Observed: 8920.09 kWh
